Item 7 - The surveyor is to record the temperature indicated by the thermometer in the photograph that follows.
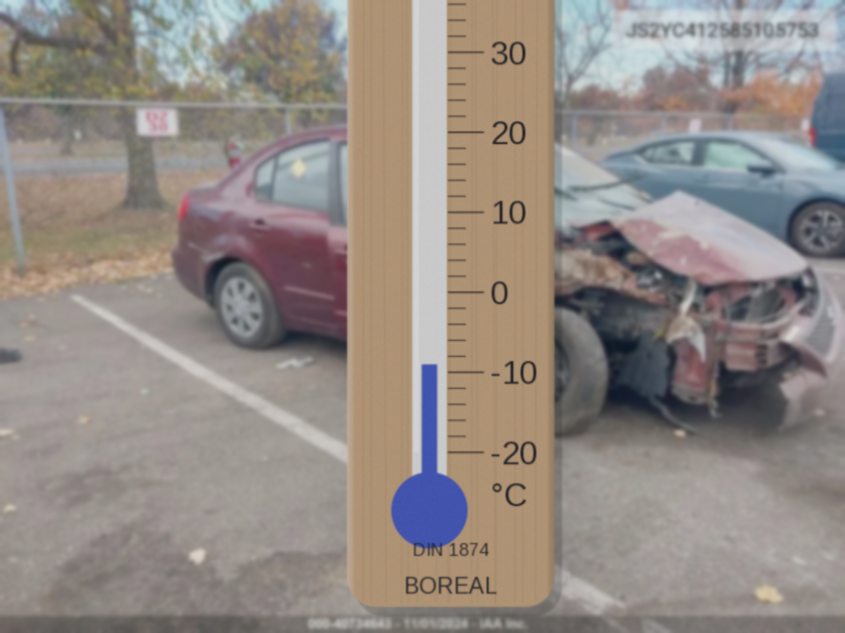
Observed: -9 °C
